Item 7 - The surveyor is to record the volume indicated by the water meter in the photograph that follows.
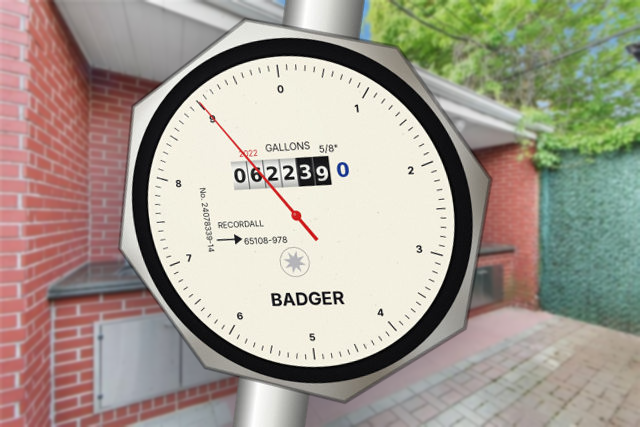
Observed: 622389.0 gal
